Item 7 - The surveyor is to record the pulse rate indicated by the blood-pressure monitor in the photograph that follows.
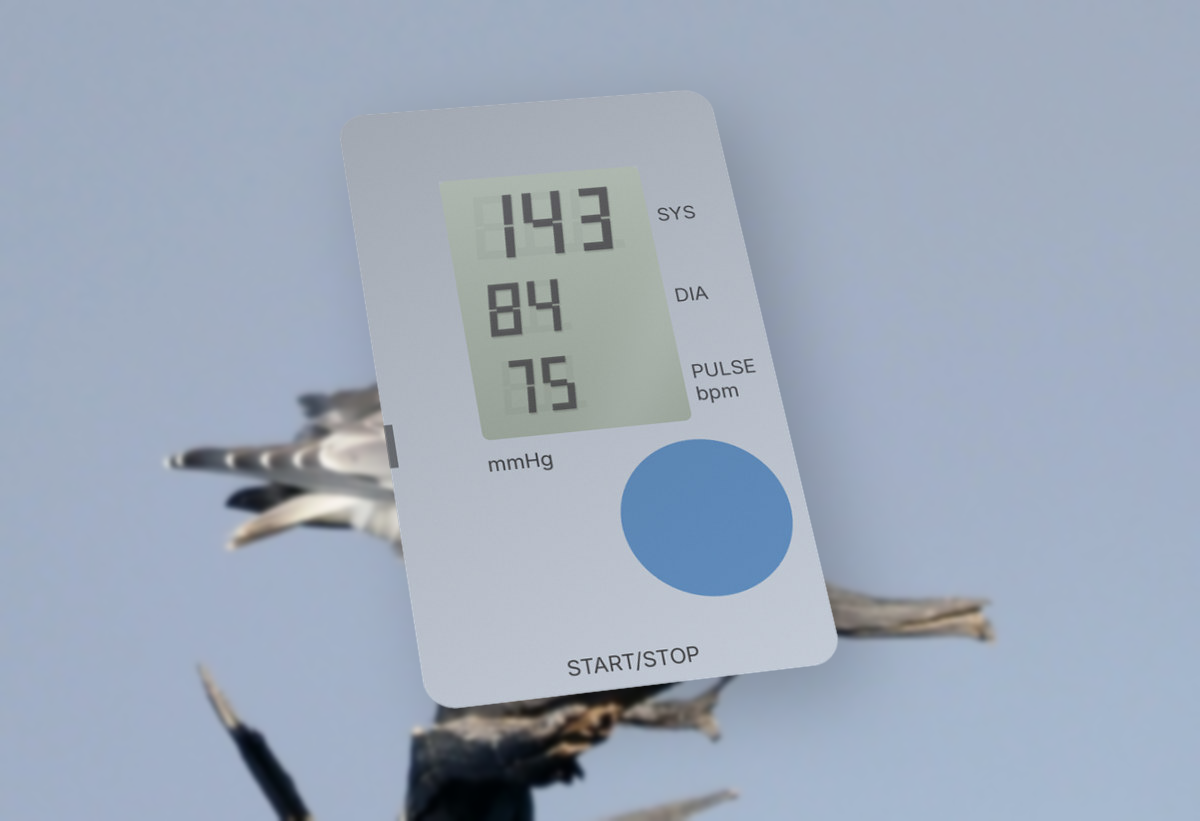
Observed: 75 bpm
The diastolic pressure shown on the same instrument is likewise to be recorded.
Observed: 84 mmHg
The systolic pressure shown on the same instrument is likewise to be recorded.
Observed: 143 mmHg
